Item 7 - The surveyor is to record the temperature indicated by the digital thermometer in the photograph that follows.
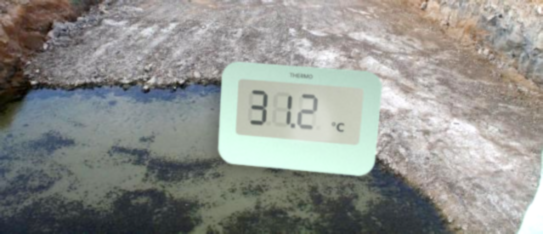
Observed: 31.2 °C
